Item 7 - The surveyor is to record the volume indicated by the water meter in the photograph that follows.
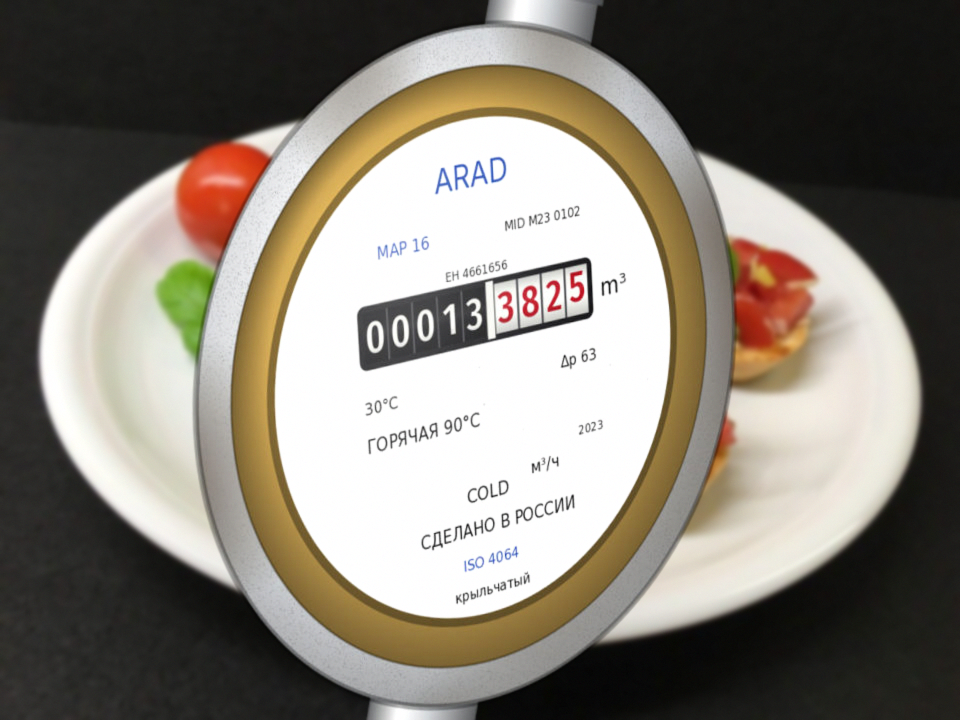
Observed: 13.3825 m³
